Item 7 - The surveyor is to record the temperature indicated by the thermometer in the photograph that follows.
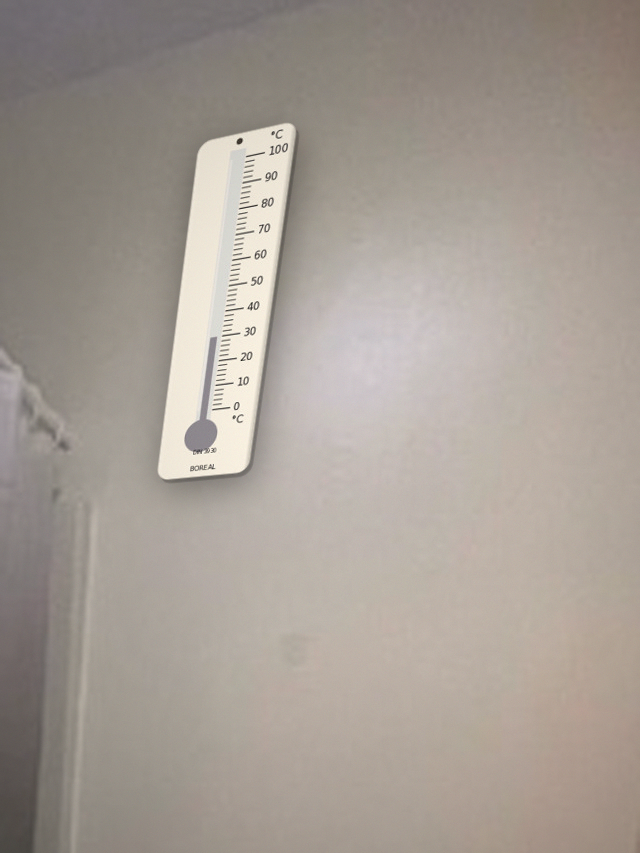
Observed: 30 °C
